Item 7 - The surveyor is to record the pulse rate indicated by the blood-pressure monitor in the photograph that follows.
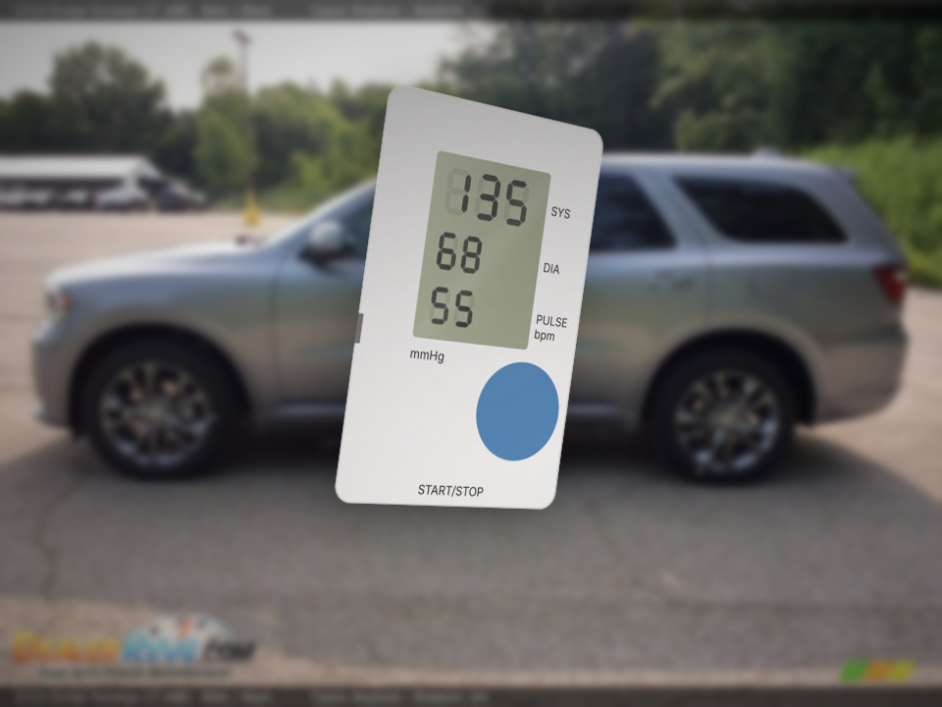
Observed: 55 bpm
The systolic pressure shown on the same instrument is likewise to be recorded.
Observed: 135 mmHg
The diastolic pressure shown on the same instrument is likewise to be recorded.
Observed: 68 mmHg
